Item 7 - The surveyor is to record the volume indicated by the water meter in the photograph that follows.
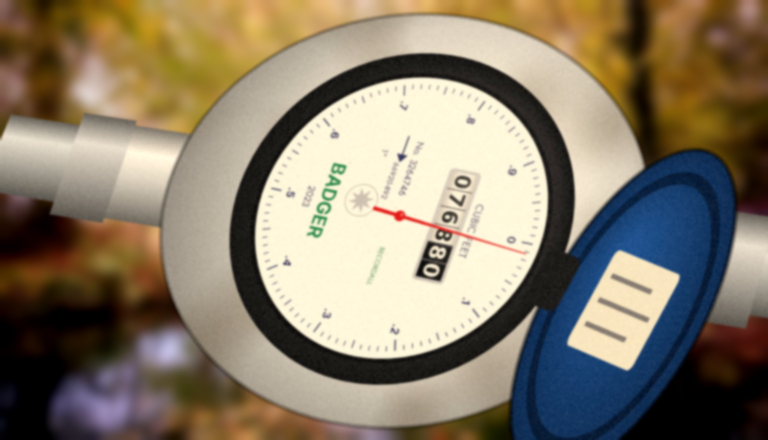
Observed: 76880.01 ft³
